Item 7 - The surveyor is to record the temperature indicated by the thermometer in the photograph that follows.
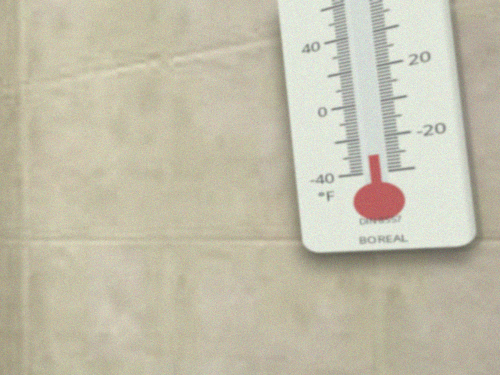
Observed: -30 °F
